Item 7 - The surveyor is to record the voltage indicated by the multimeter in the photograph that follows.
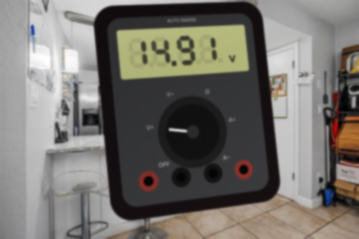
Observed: 14.91 V
